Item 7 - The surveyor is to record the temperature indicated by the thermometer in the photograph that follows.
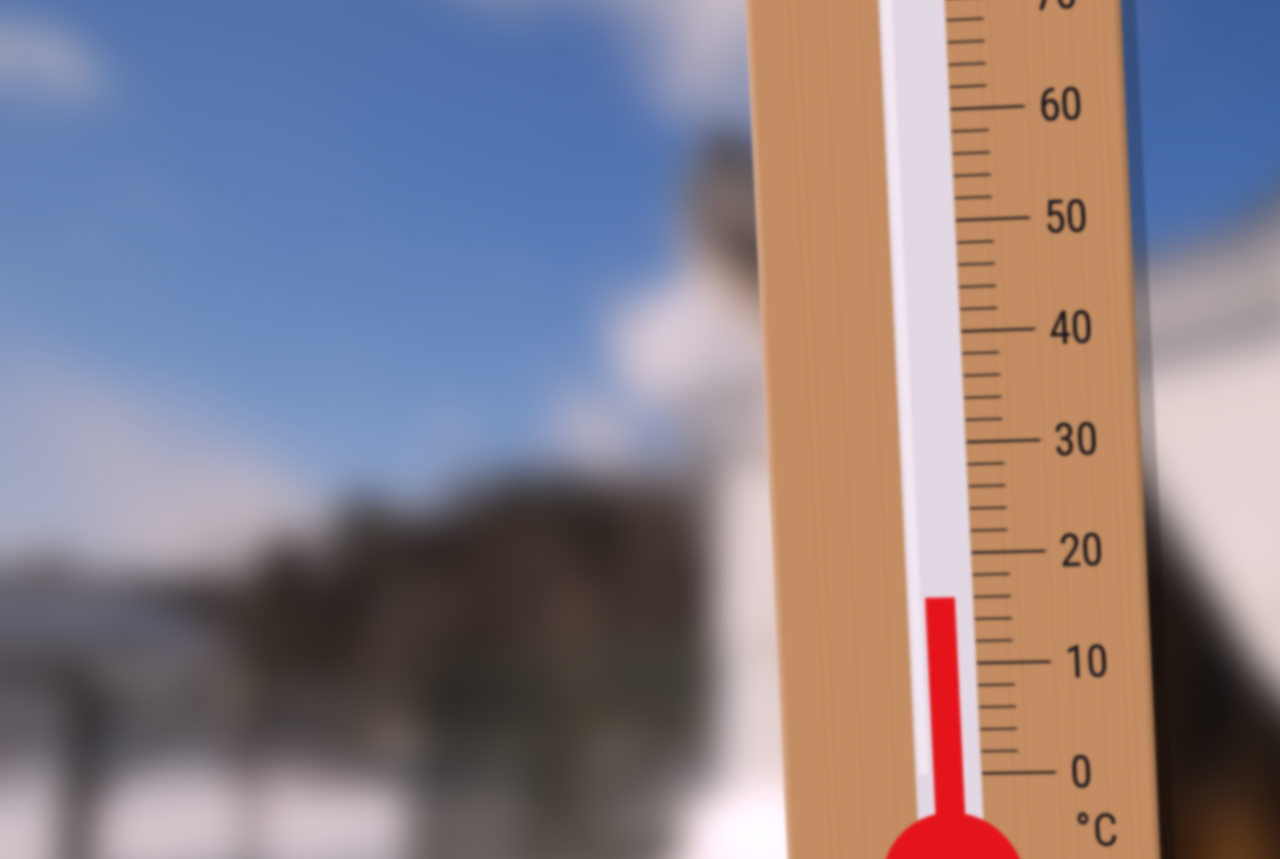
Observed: 16 °C
